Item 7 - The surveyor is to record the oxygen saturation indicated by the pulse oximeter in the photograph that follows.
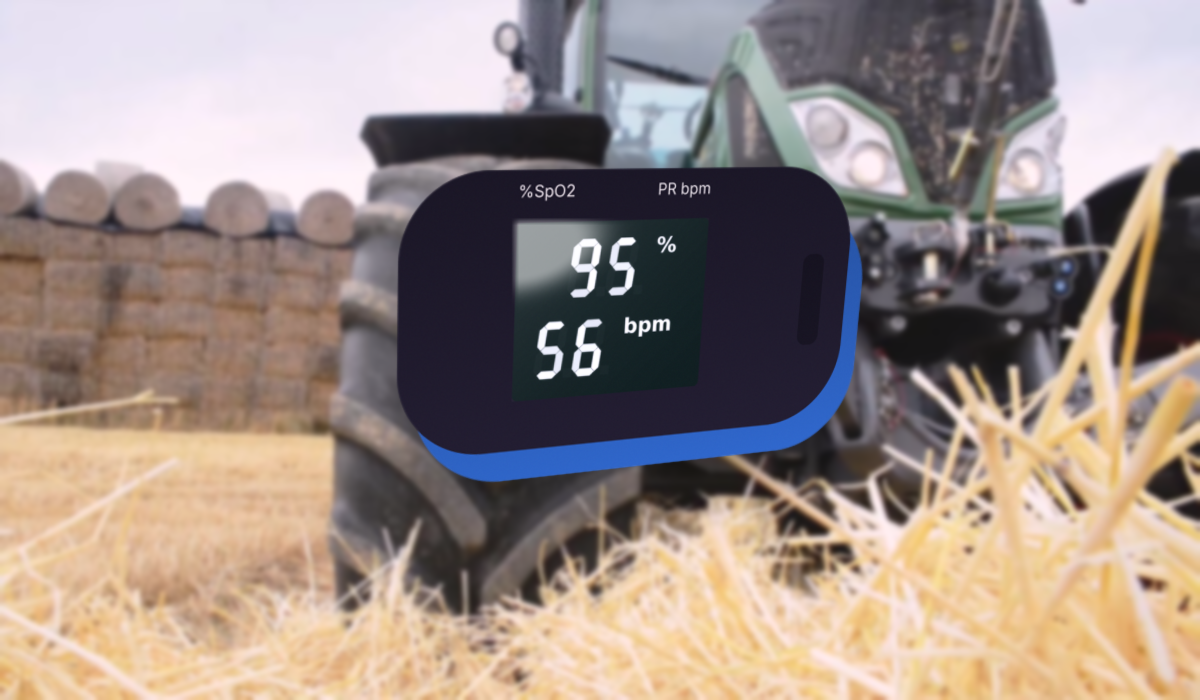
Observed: 95 %
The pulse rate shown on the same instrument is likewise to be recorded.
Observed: 56 bpm
